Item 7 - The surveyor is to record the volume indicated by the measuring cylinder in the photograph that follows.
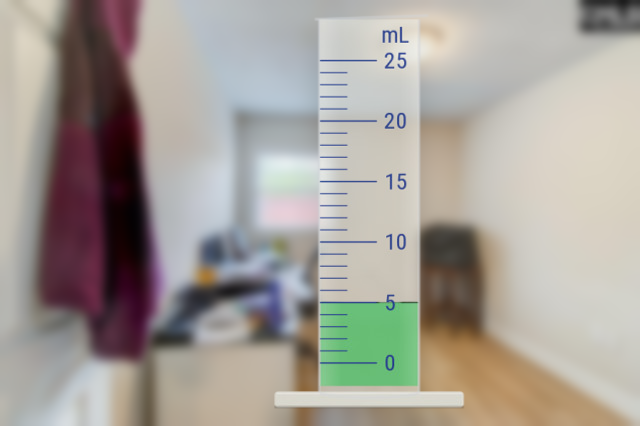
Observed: 5 mL
